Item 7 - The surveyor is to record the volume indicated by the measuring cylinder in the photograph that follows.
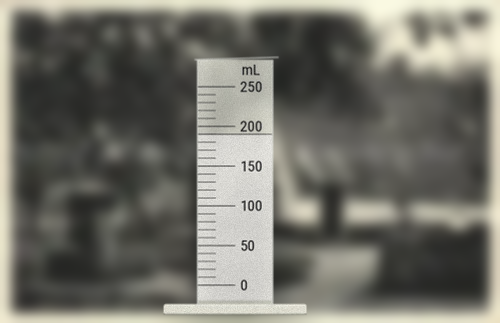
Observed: 190 mL
